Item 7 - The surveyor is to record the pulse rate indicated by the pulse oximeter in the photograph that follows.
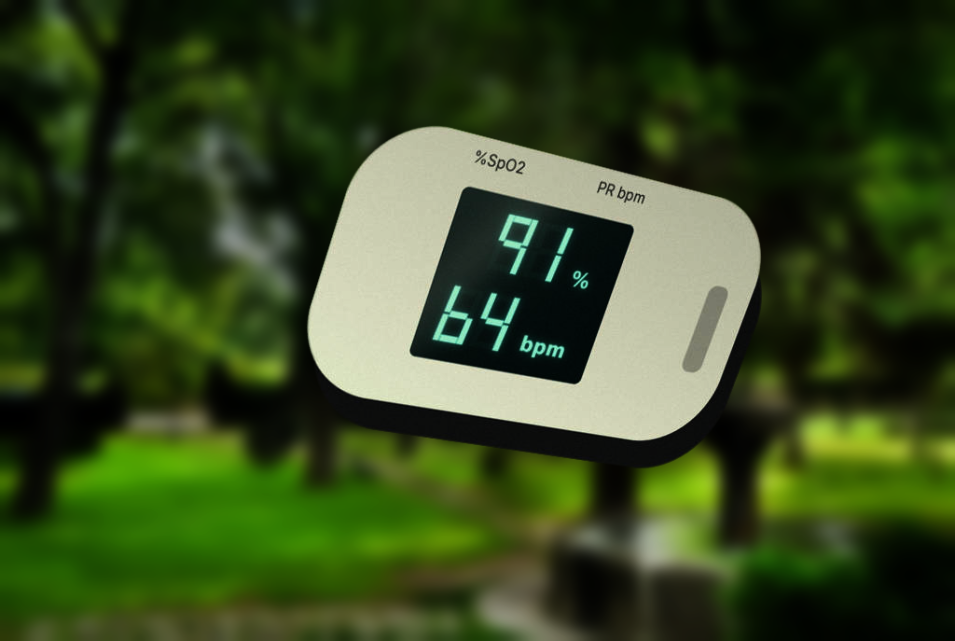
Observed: 64 bpm
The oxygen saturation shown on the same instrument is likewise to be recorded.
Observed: 91 %
